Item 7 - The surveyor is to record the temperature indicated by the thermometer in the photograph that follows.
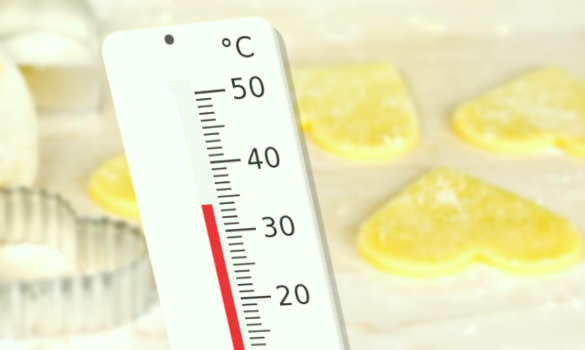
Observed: 34 °C
